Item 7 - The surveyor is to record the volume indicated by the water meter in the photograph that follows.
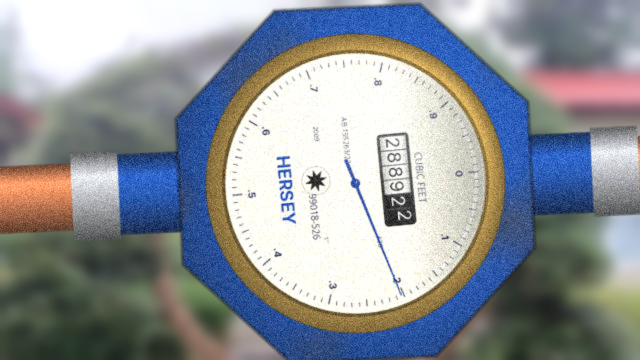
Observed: 288922.20 ft³
